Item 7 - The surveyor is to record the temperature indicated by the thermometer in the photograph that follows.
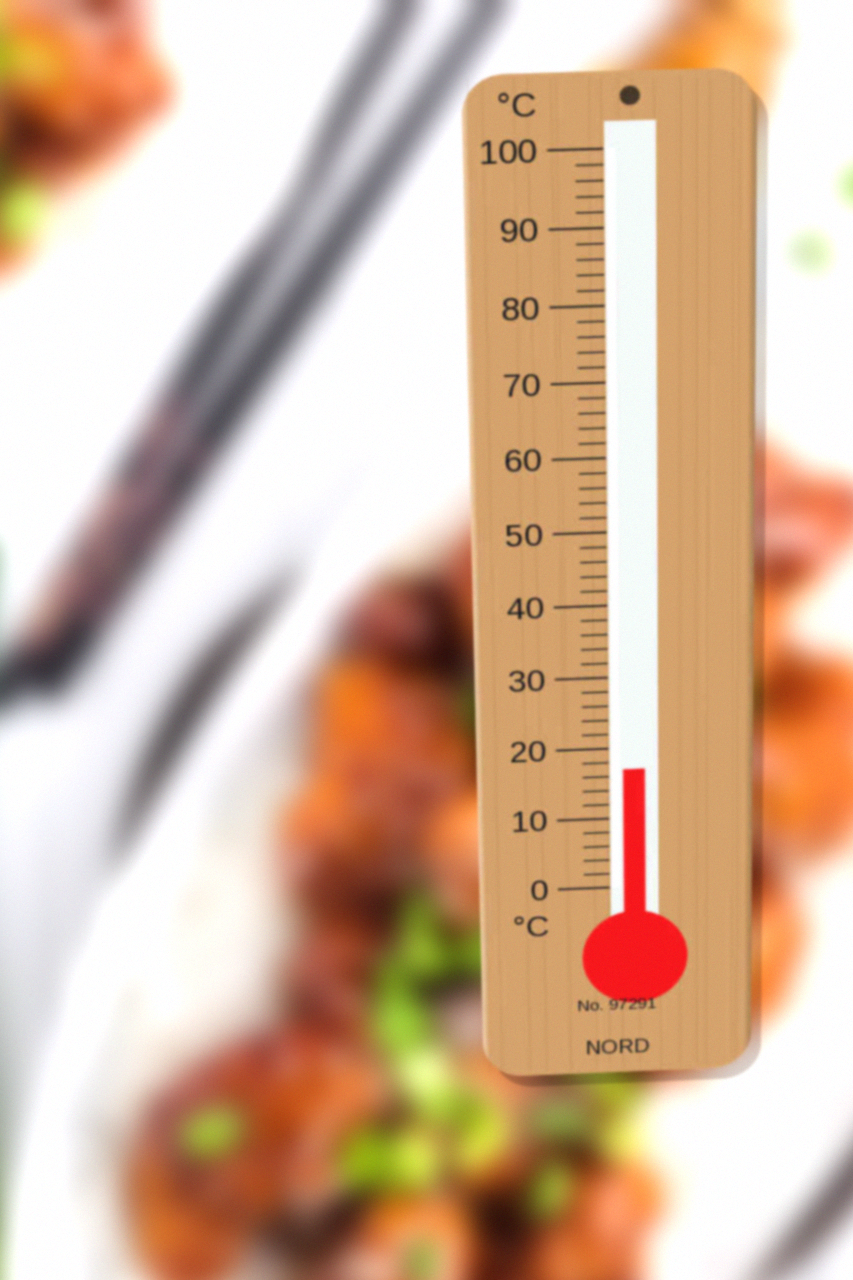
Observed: 17 °C
